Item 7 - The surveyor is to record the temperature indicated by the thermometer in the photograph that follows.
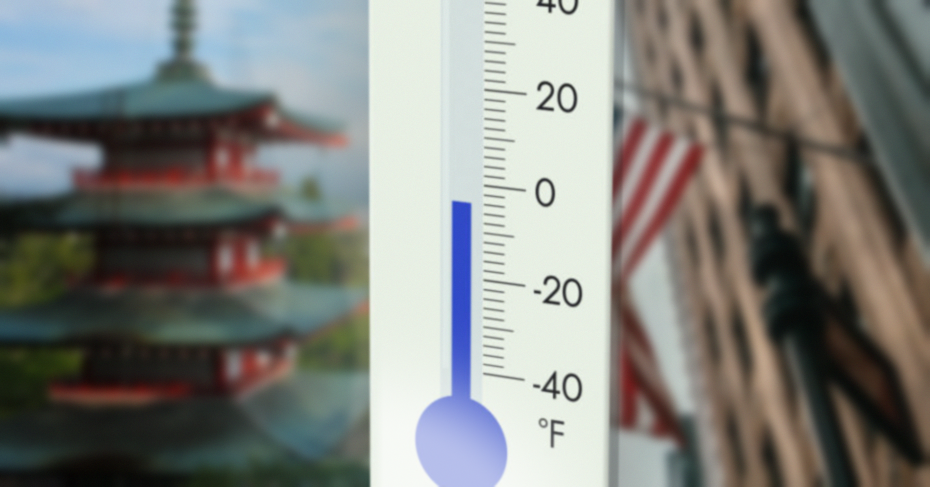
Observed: -4 °F
